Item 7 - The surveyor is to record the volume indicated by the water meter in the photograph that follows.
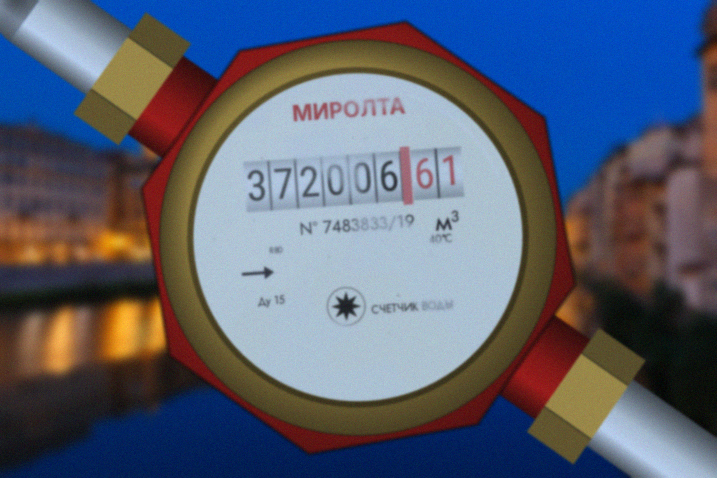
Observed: 372006.61 m³
